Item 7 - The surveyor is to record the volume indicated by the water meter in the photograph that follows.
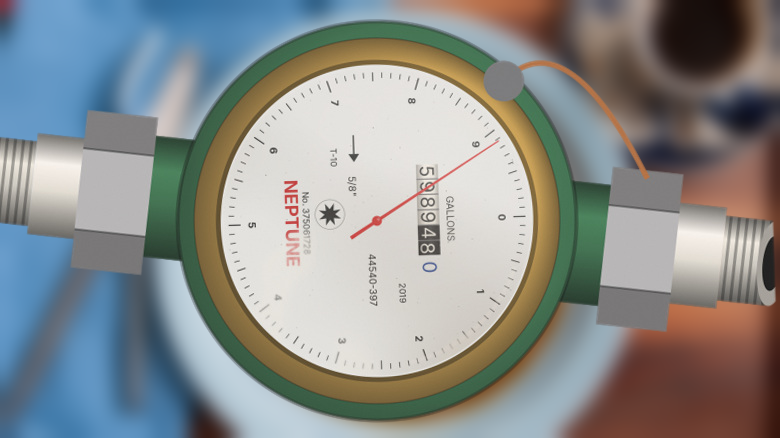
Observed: 5989479.1 gal
